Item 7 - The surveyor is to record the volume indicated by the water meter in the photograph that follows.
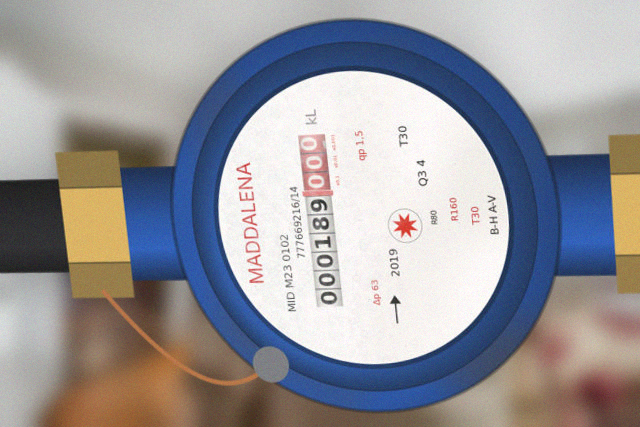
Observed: 189.000 kL
